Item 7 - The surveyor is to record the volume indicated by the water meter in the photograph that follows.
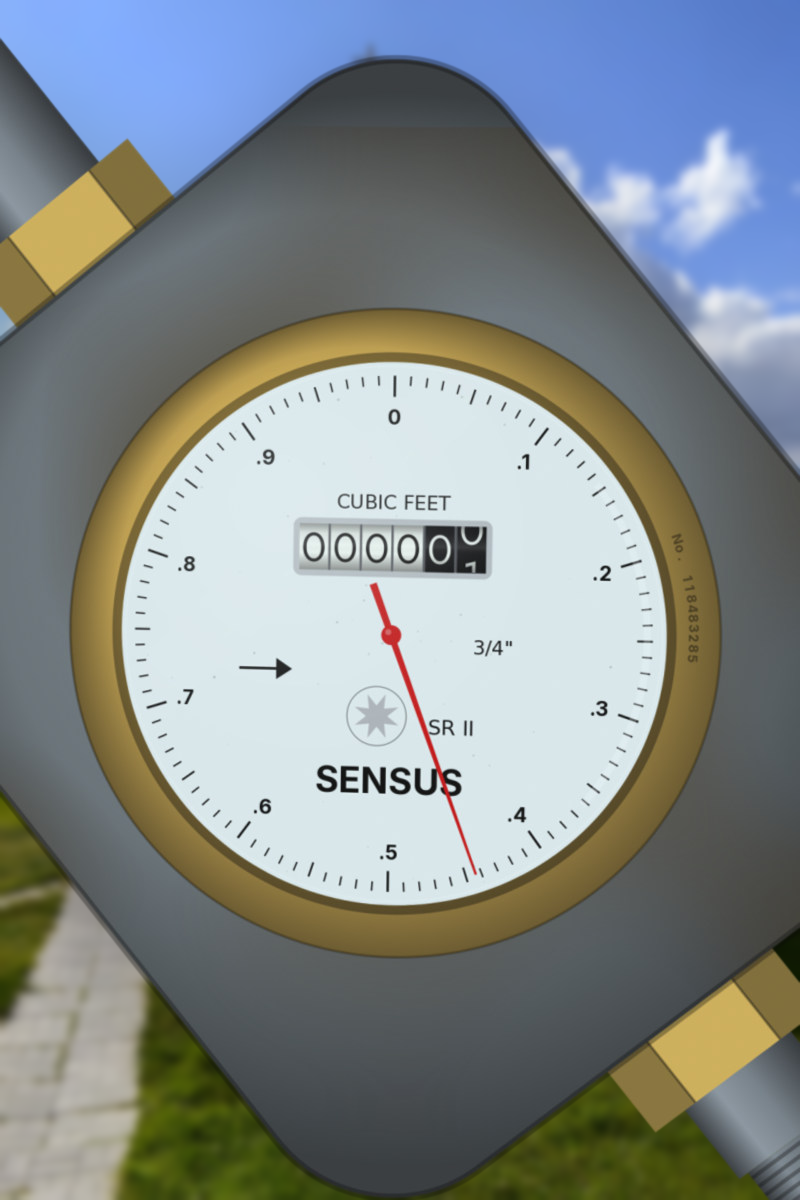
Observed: 0.44 ft³
